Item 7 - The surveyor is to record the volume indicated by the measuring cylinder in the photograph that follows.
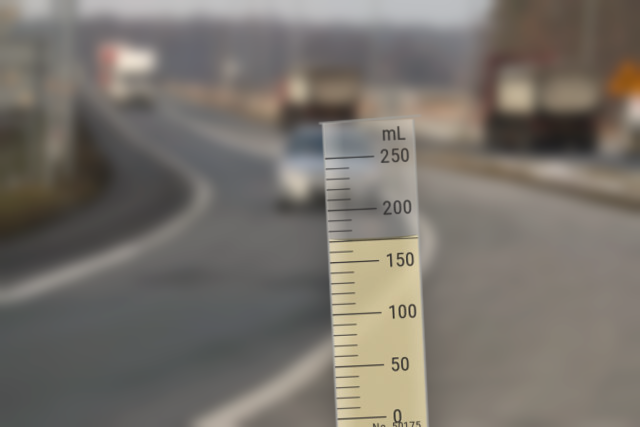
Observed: 170 mL
